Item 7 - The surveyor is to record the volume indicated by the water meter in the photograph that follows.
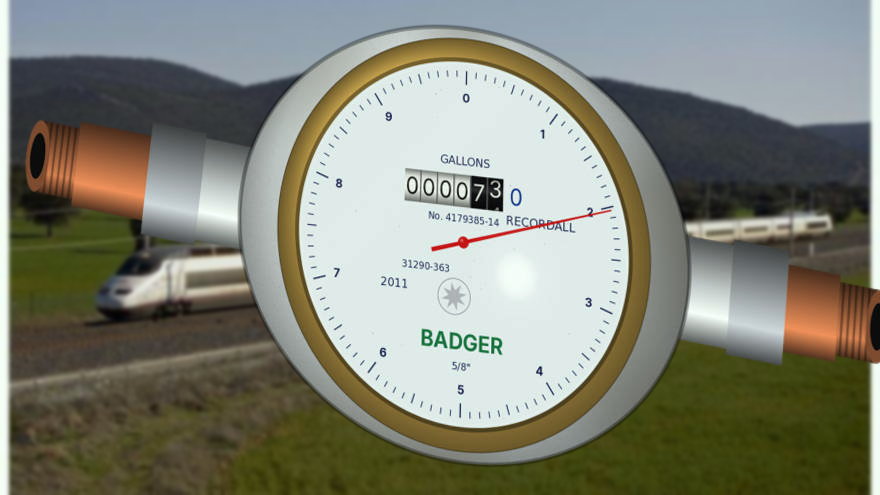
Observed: 732.0 gal
